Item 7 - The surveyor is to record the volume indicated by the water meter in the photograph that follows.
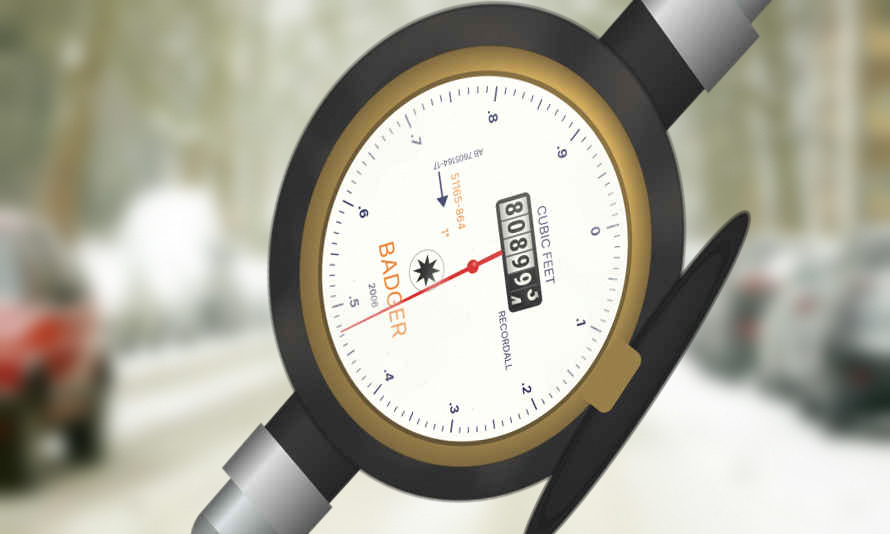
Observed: 808993.47 ft³
